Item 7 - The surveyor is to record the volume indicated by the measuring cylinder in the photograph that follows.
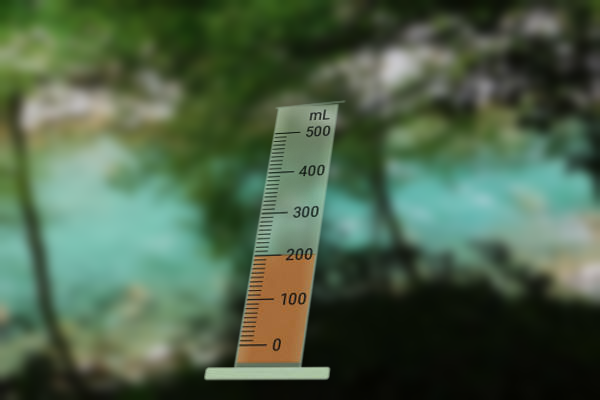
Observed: 200 mL
